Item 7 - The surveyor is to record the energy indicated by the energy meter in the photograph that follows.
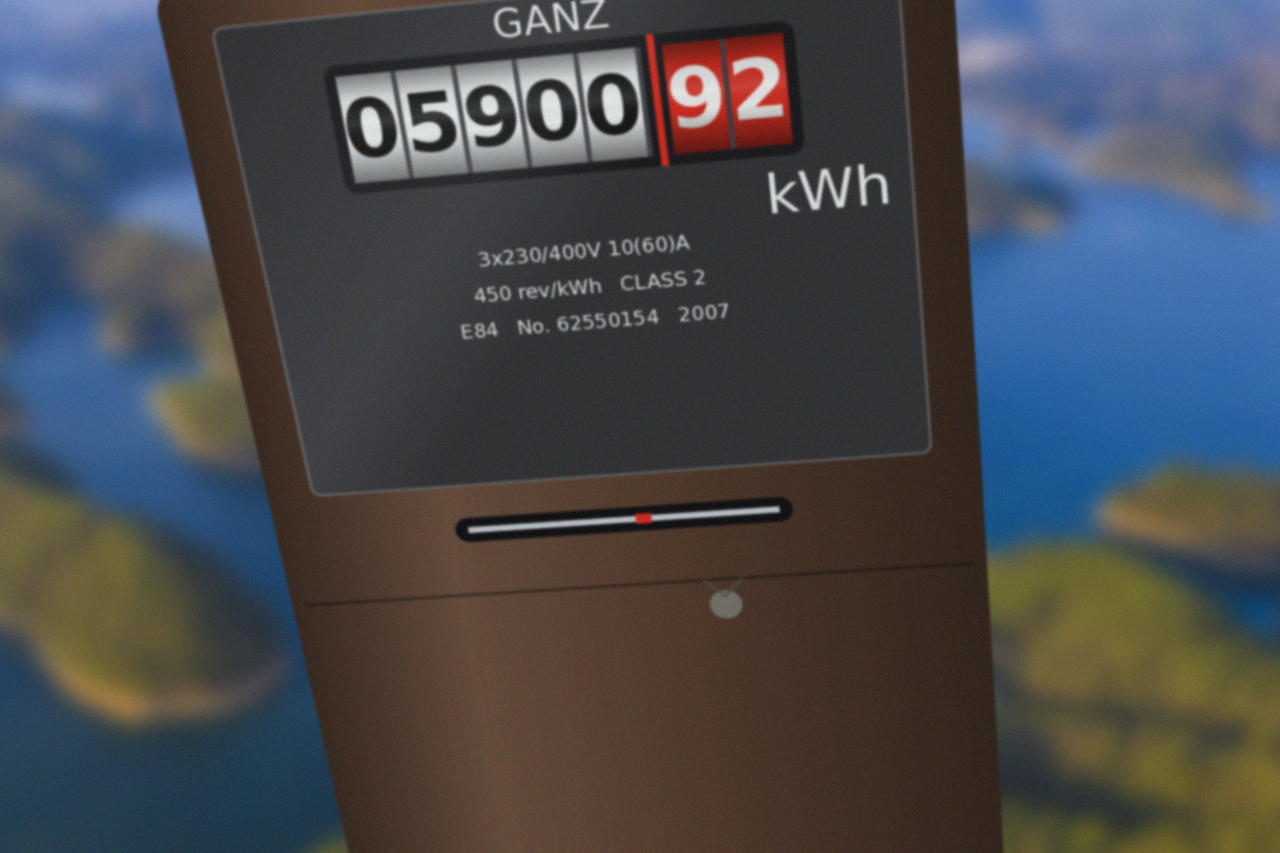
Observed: 5900.92 kWh
